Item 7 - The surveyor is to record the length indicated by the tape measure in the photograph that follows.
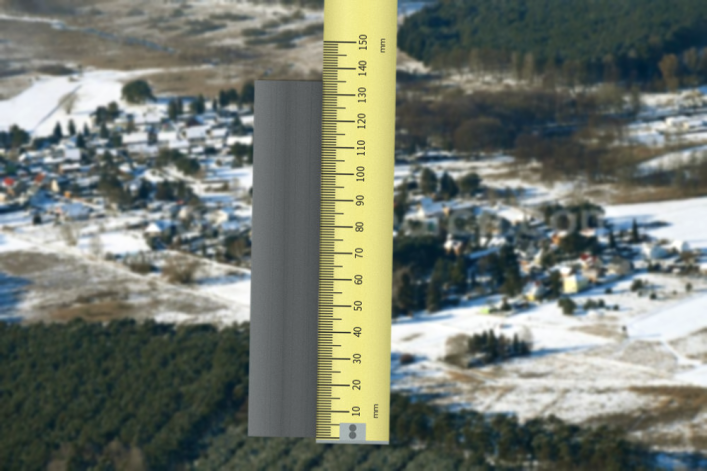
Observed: 135 mm
